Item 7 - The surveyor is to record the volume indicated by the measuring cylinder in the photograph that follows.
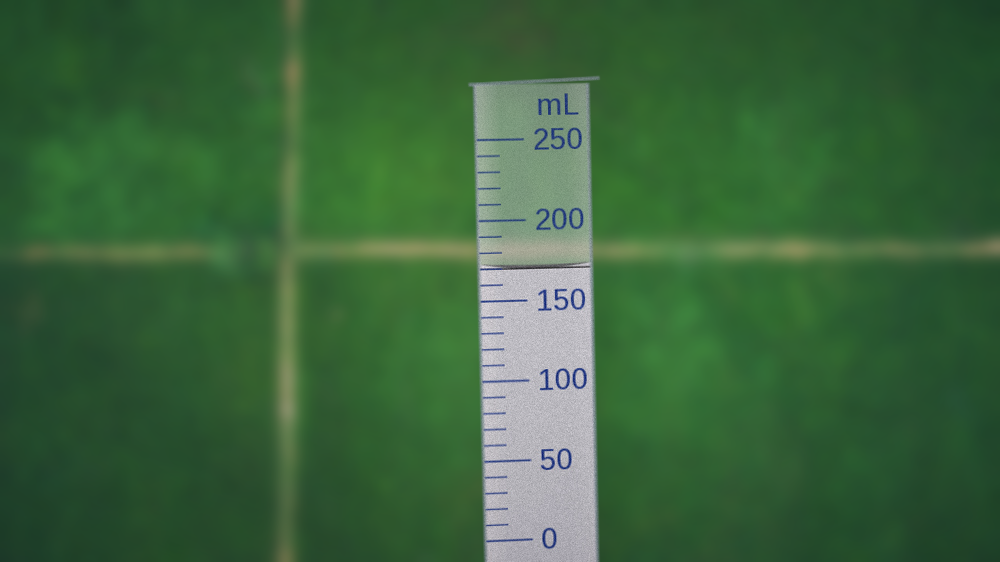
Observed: 170 mL
